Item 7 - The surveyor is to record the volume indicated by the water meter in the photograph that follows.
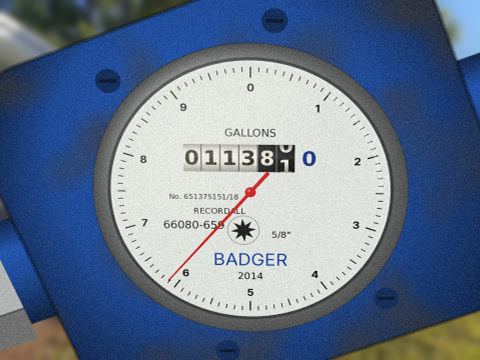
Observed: 113806.1 gal
